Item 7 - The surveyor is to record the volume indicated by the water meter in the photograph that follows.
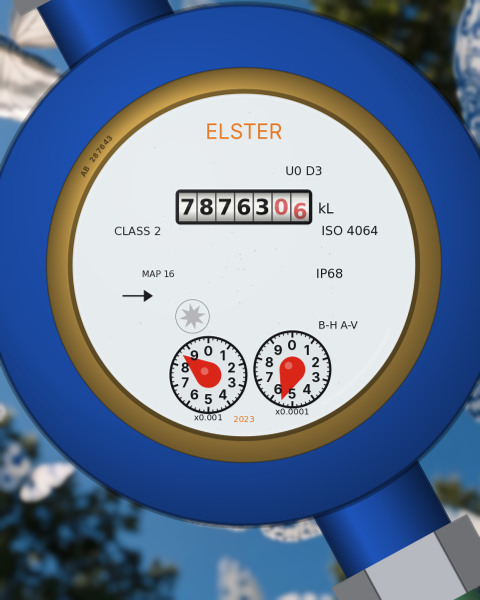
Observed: 78763.0585 kL
